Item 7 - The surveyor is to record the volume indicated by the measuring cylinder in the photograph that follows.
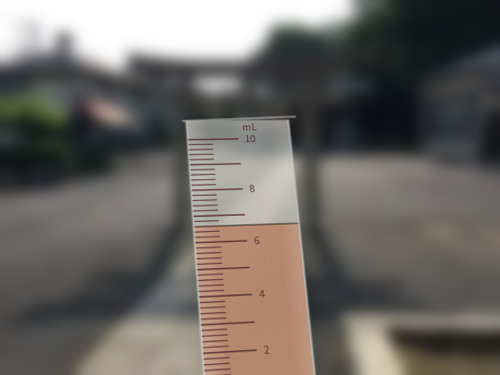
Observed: 6.6 mL
